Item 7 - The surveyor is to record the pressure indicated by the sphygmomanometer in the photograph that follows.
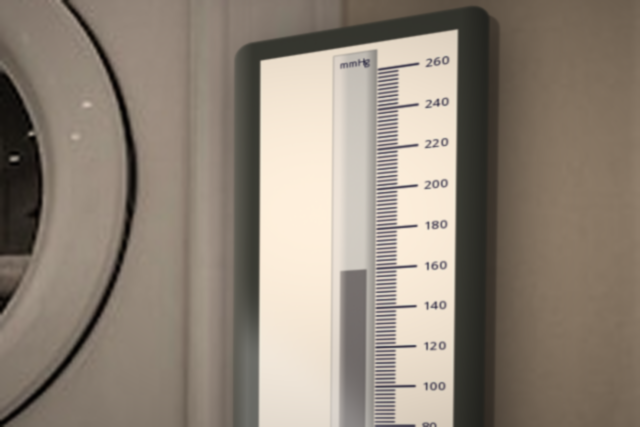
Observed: 160 mmHg
